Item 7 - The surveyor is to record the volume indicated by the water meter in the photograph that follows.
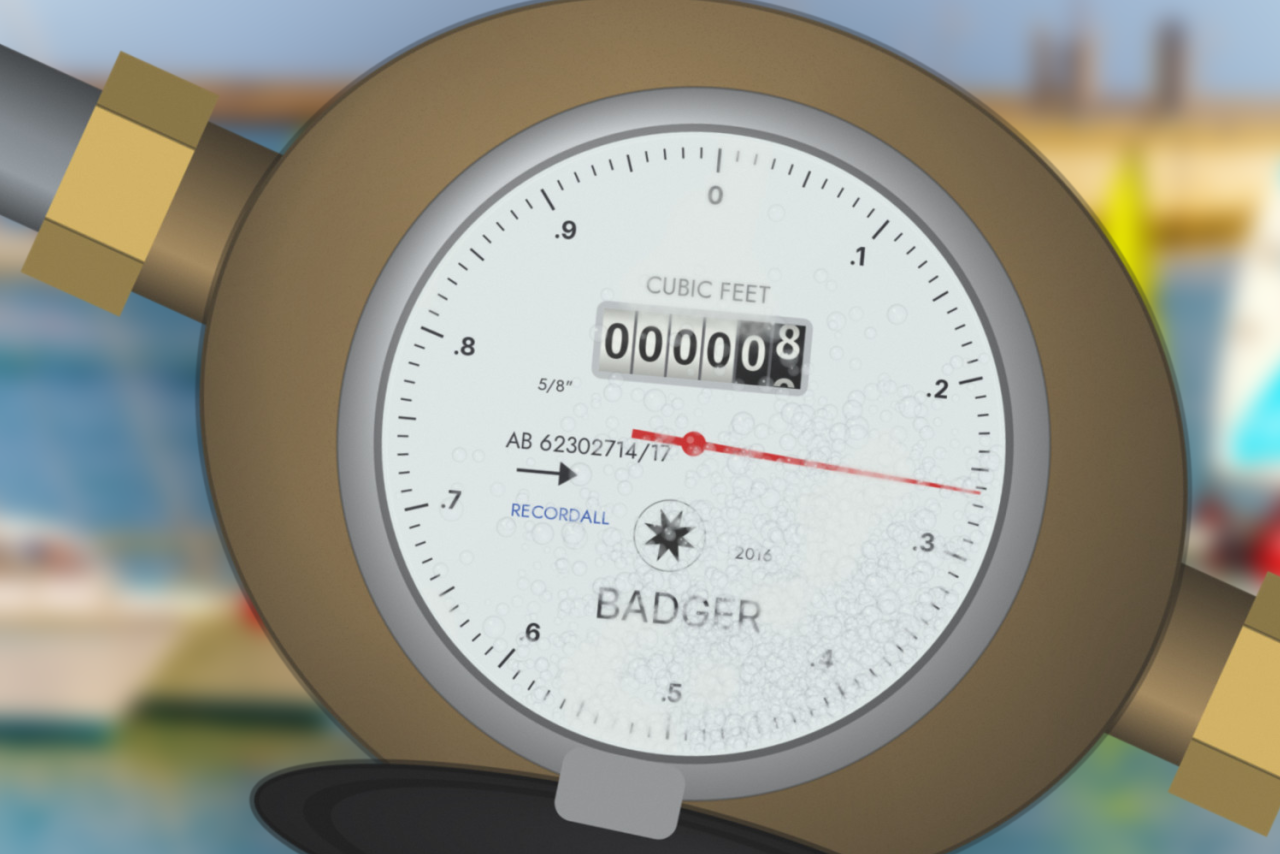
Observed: 8.26 ft³
